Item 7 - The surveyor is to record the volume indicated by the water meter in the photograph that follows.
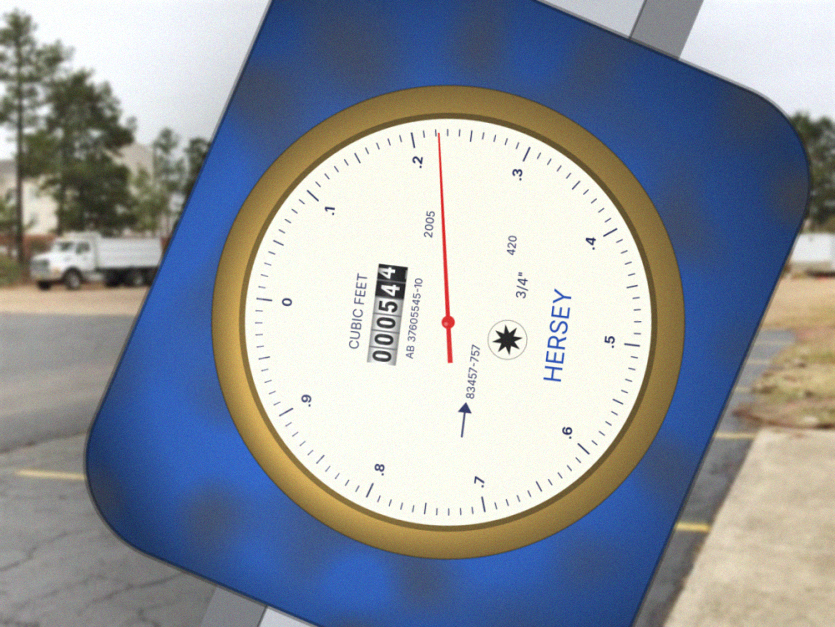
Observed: 544.22 ft³
